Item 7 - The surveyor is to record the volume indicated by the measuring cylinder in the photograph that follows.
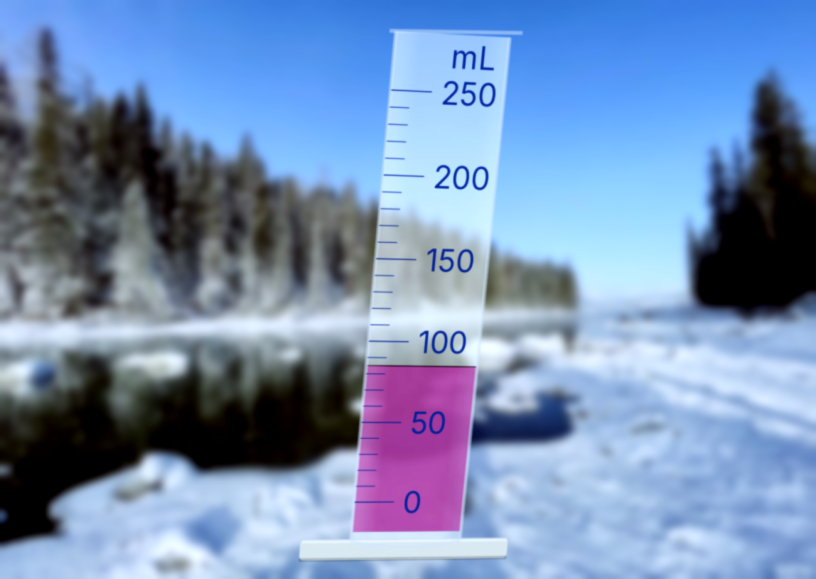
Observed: 85 mL
